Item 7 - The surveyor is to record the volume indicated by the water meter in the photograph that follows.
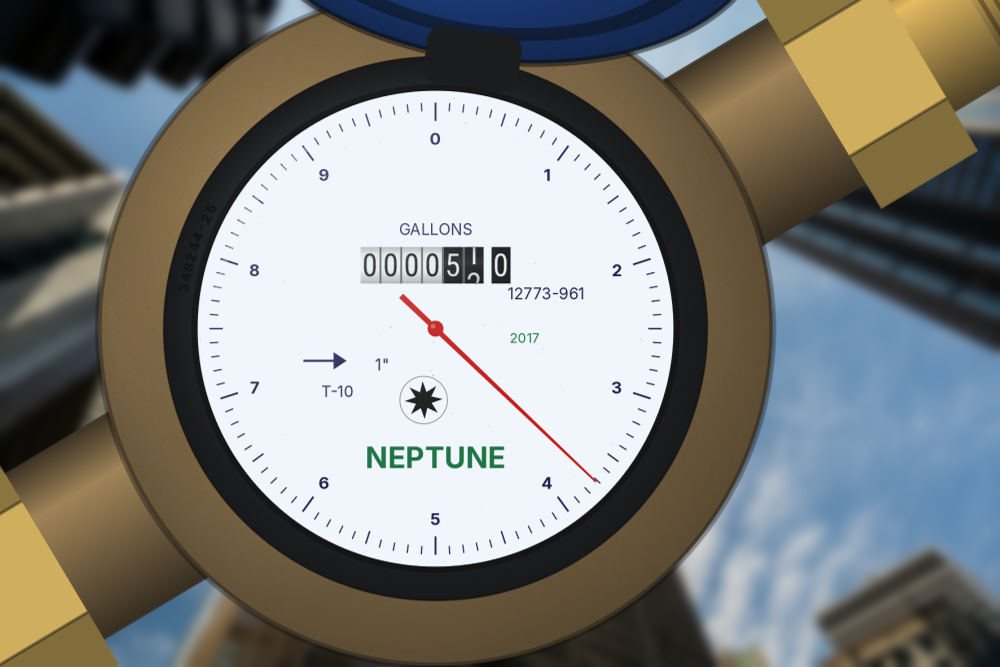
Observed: 513.7 gal
